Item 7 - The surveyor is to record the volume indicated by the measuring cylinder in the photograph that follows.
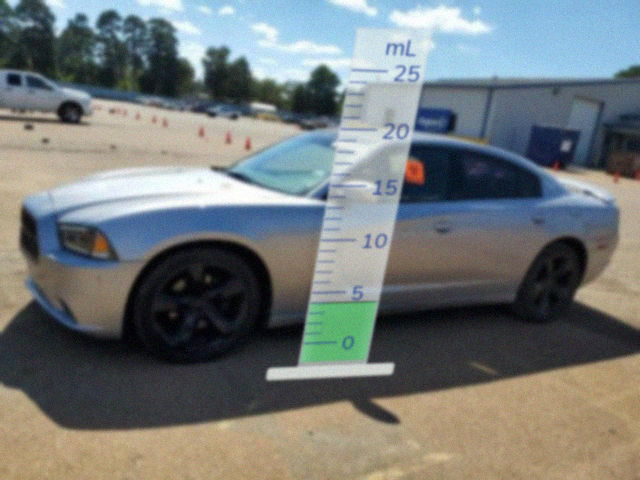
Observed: 4 mL
